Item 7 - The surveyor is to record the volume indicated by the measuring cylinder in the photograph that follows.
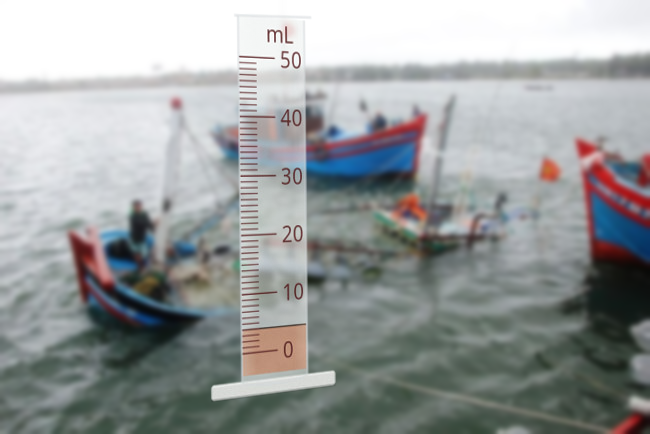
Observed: 4 mL
